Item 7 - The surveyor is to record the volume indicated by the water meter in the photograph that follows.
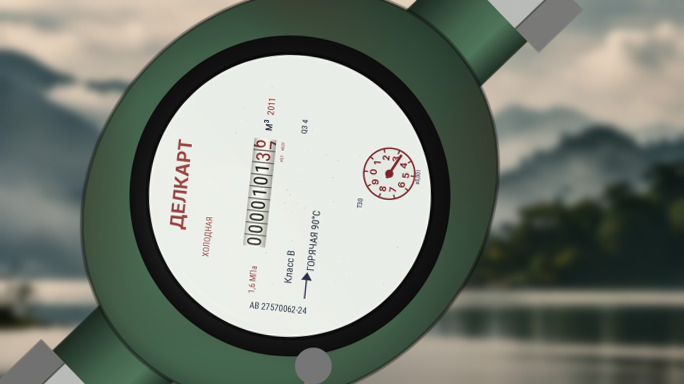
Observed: 101.363 m³
